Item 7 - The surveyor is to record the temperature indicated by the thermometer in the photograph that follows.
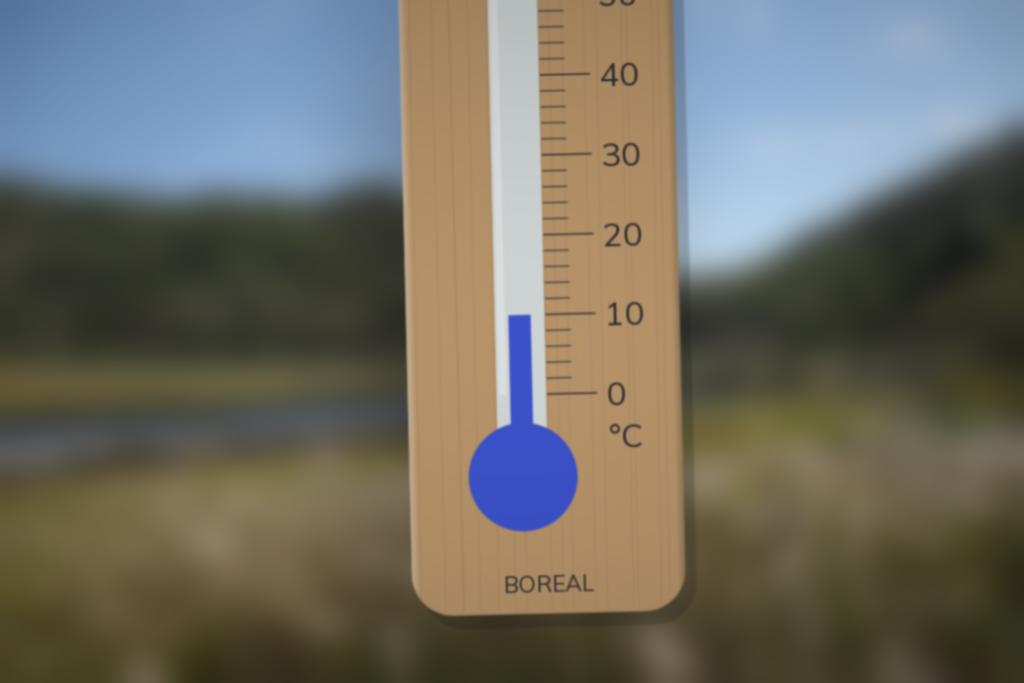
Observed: 10 °C
